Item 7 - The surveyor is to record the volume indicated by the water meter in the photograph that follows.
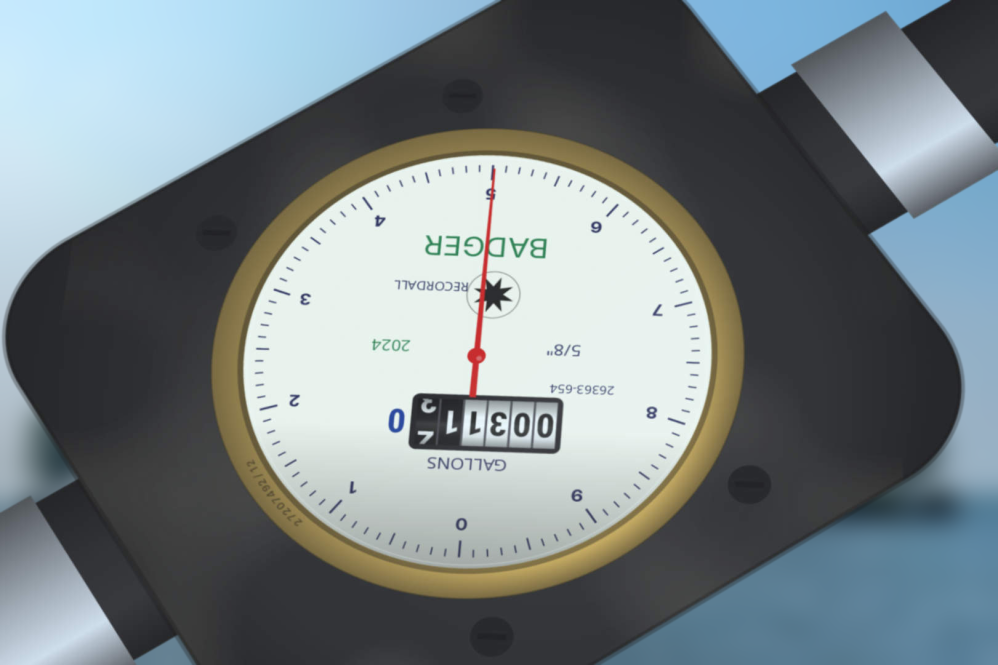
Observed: 31125.0 gal
